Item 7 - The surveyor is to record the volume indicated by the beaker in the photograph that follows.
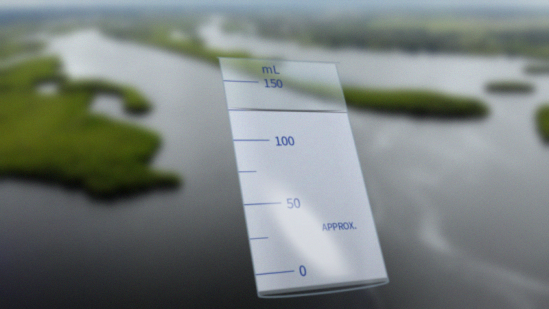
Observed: 125 mL
